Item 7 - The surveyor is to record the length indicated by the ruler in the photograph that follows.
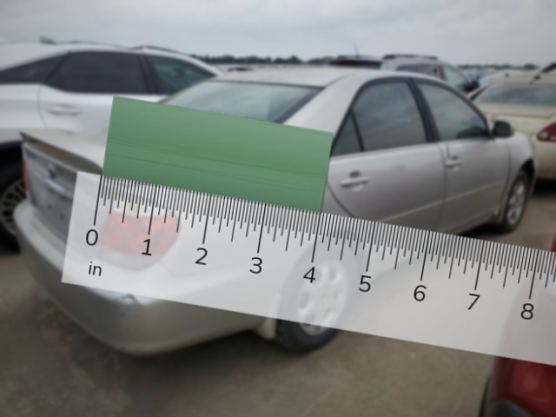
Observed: 4 in
